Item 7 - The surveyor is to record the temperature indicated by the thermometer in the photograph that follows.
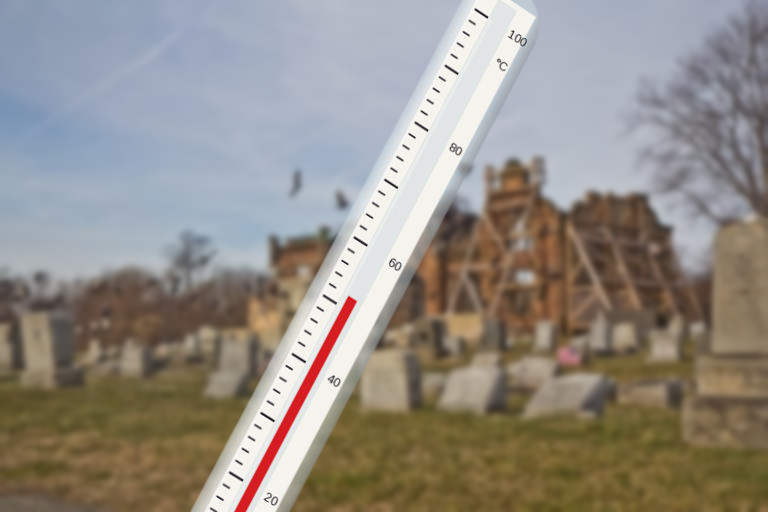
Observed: 52 °C
